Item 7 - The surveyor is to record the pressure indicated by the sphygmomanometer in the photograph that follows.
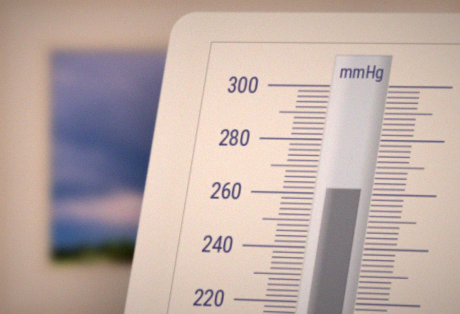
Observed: 262 mmHg
